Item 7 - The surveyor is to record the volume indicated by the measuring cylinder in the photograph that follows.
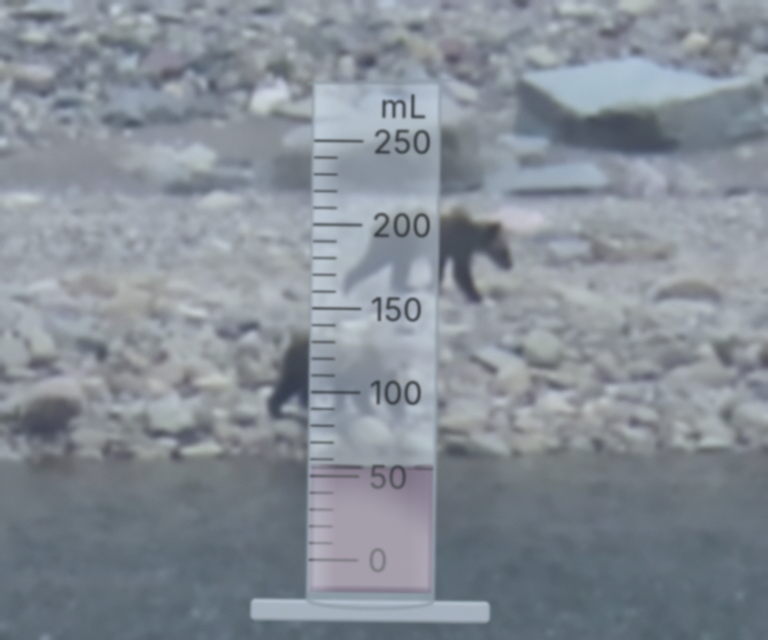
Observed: 55 mL
